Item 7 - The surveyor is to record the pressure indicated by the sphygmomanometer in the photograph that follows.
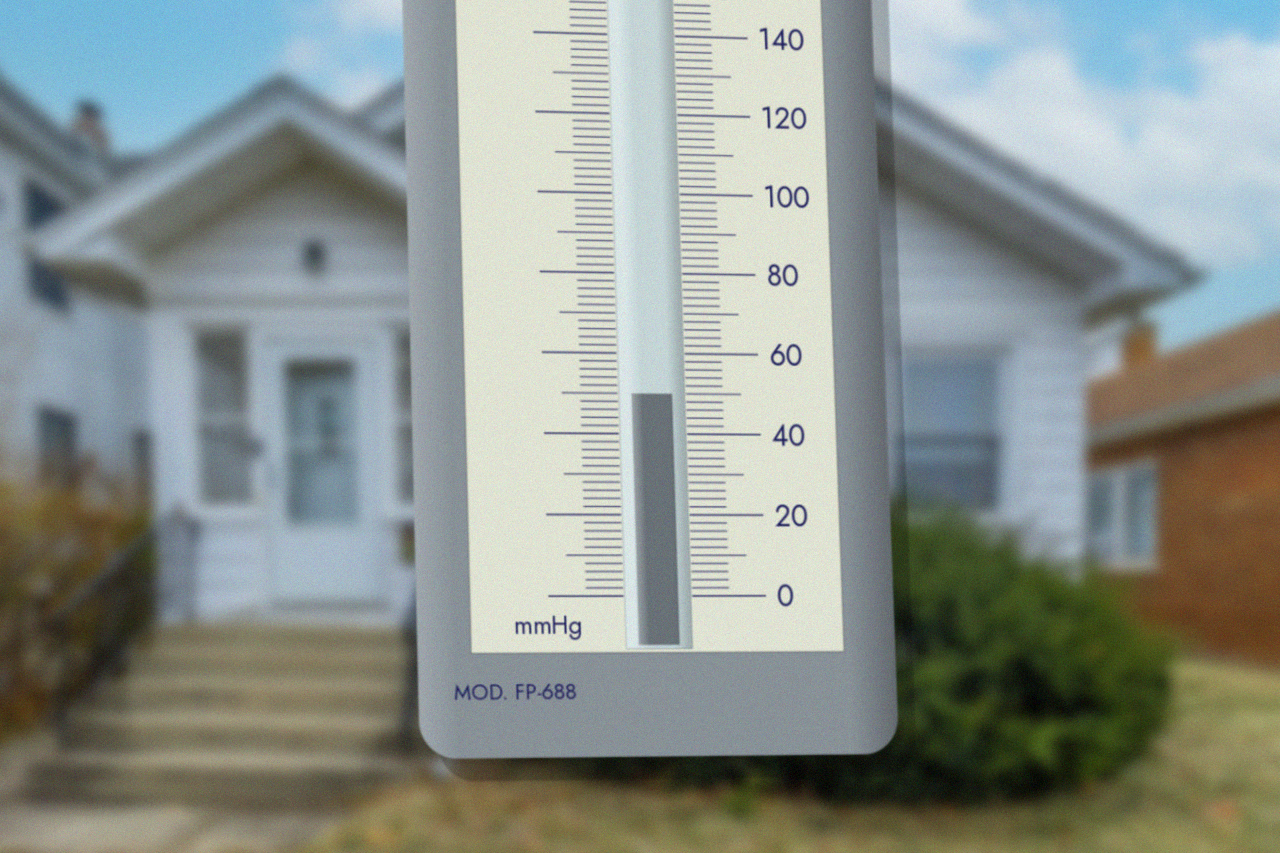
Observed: 50 mmHg
